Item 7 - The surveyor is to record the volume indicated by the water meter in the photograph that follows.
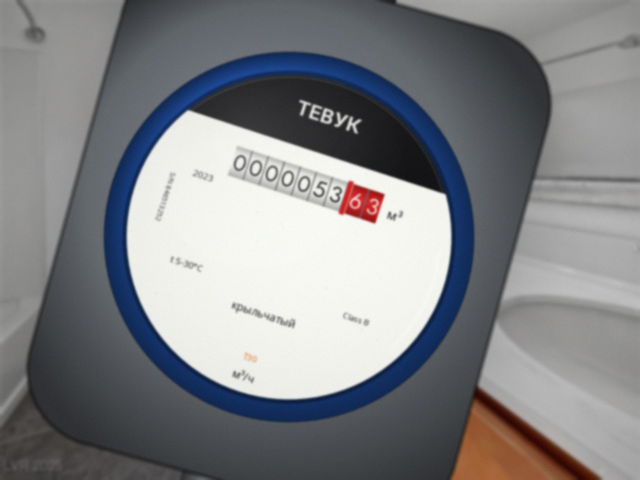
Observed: 53.63 m³
